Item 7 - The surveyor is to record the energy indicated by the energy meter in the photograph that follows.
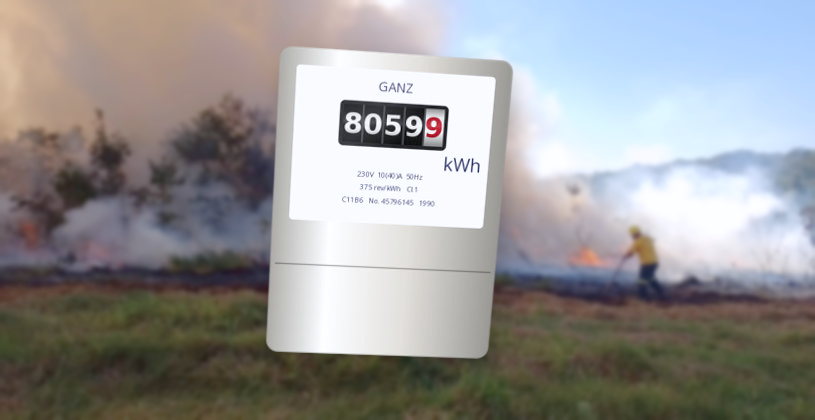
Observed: 8059.9 kWh
